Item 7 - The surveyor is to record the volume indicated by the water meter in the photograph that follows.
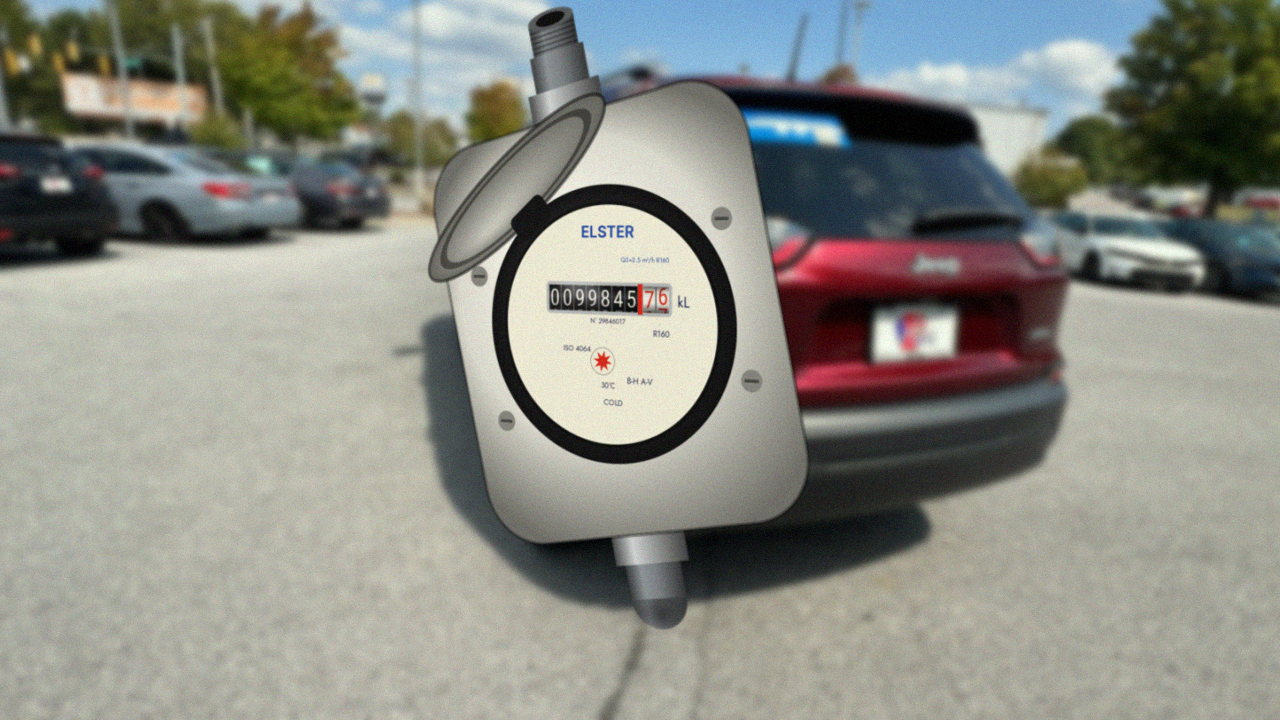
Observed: 99845.76 kL
